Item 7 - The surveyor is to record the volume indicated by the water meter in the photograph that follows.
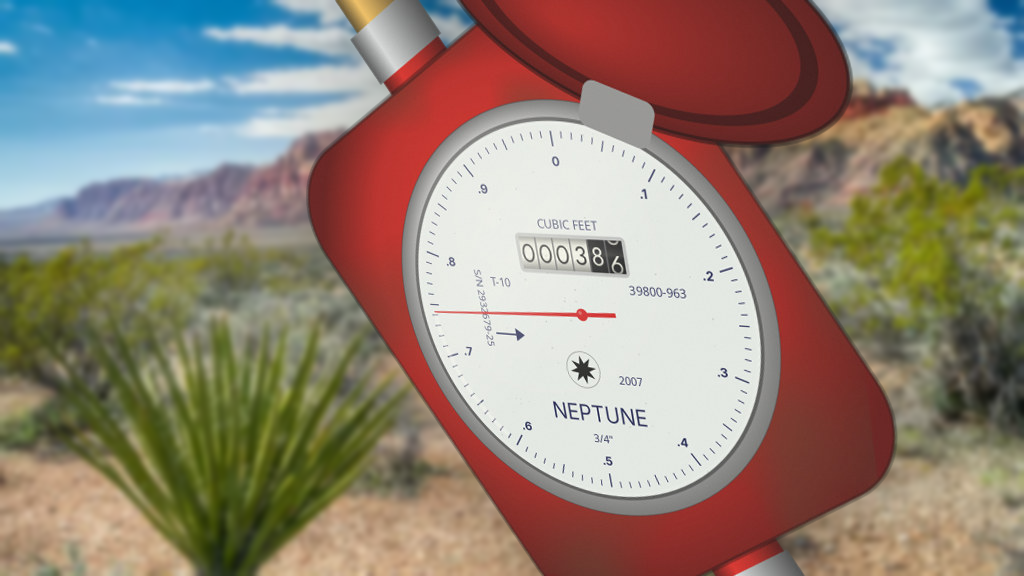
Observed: 385.74 ft³
